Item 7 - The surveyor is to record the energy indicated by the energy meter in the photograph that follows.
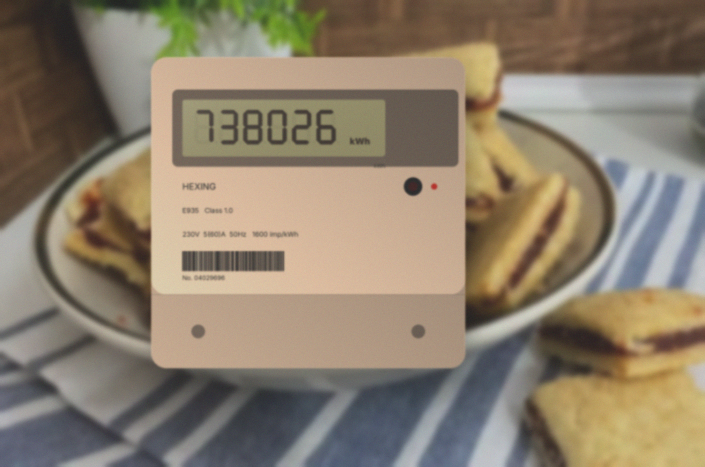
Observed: 738026 kWh
